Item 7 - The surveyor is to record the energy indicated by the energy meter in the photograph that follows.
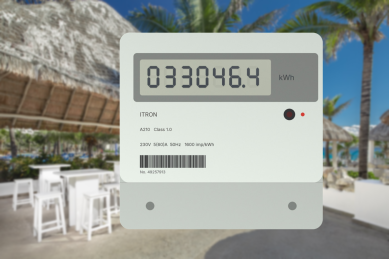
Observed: 33046.4 kWh
